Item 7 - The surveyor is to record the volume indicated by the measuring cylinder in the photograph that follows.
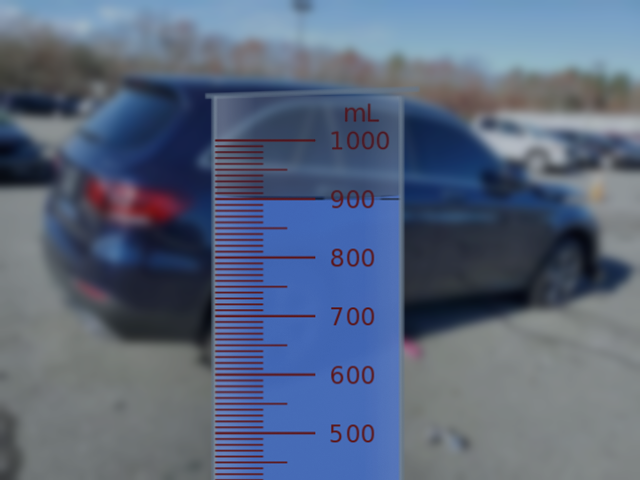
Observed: 900 mL
